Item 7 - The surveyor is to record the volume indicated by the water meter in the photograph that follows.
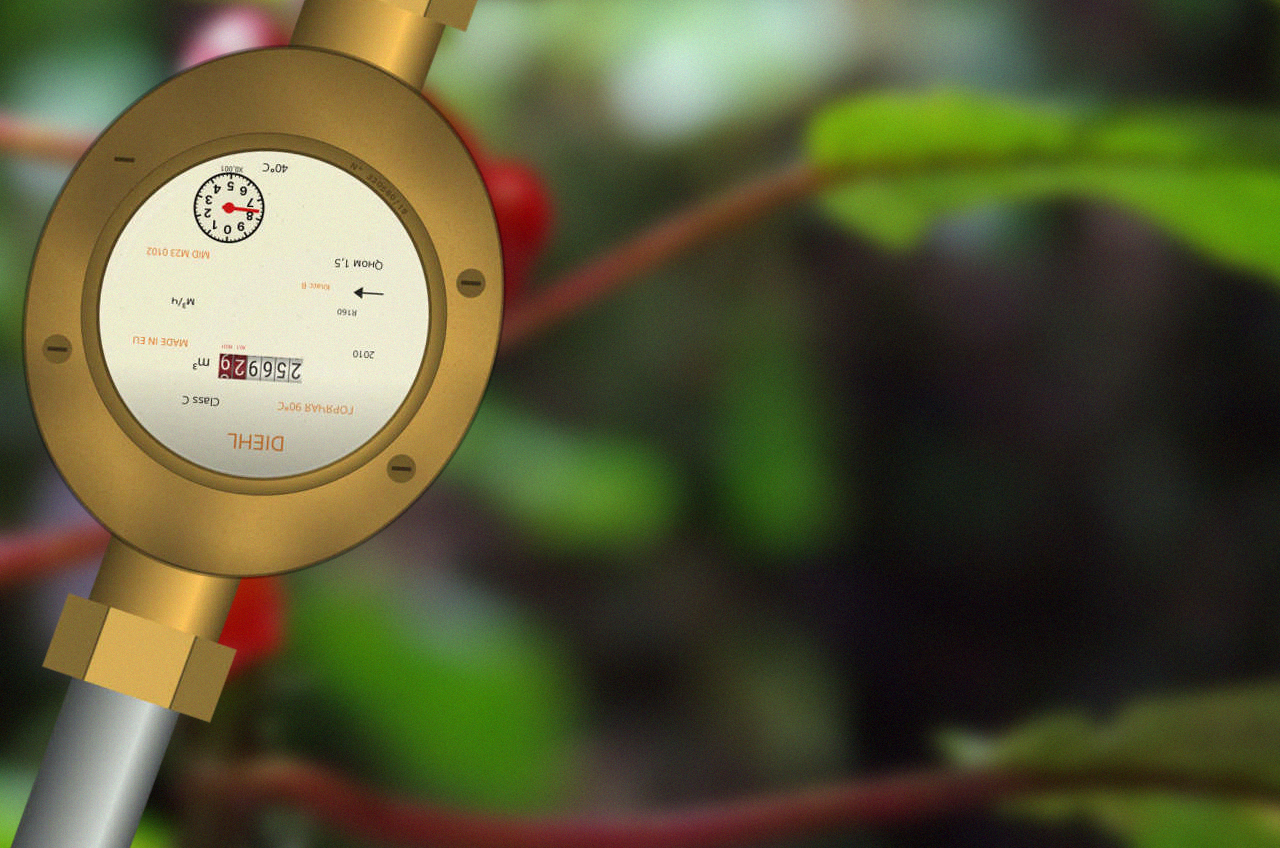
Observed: 2569.287 m³
